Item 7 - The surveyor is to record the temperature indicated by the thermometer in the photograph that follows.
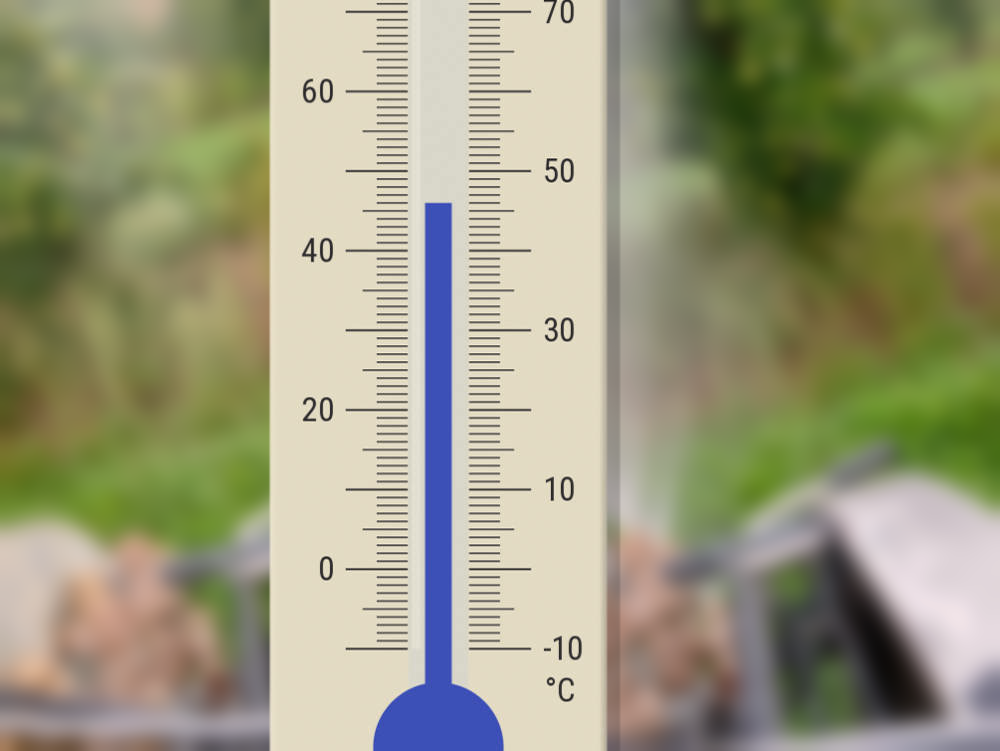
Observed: 46 °C
